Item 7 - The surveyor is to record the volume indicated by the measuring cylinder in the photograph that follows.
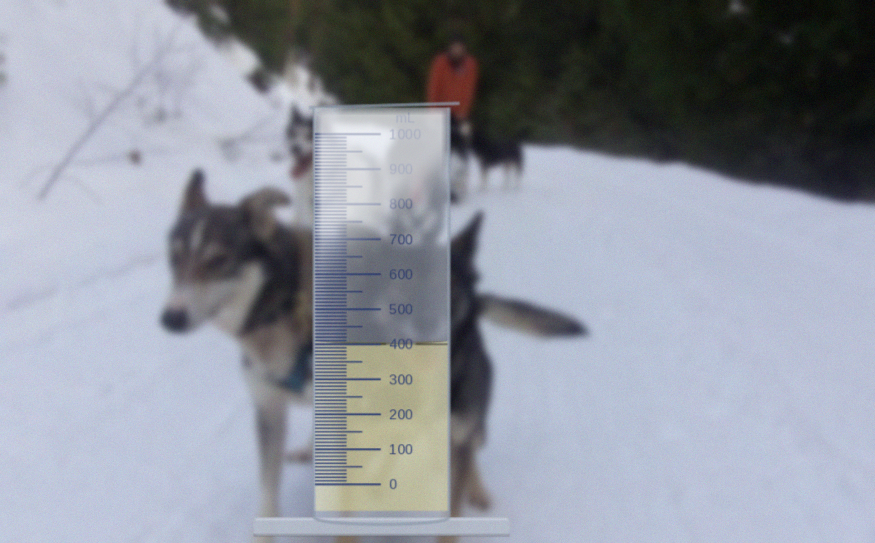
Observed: 400 mL
